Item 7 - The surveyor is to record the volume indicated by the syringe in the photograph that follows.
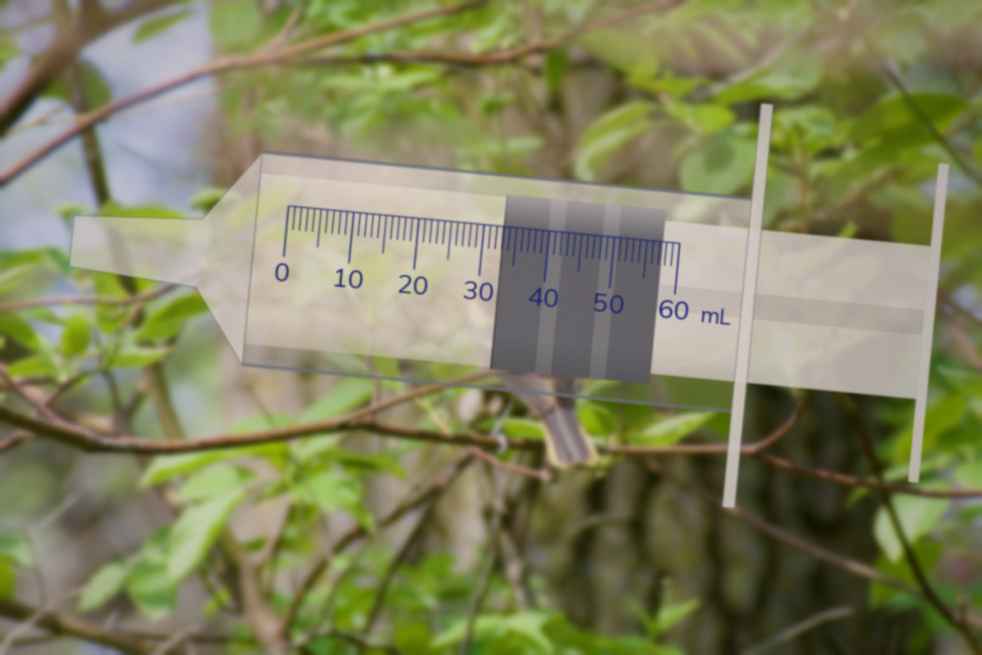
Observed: 33 mL
